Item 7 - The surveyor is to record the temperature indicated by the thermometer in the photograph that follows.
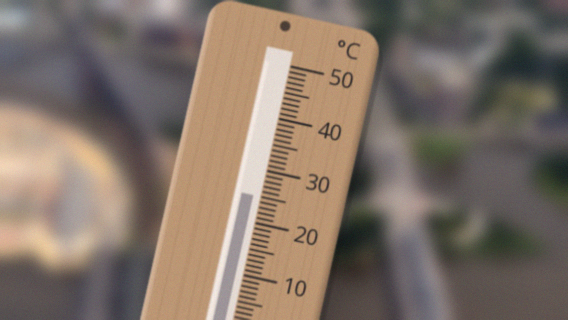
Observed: 25 °C
